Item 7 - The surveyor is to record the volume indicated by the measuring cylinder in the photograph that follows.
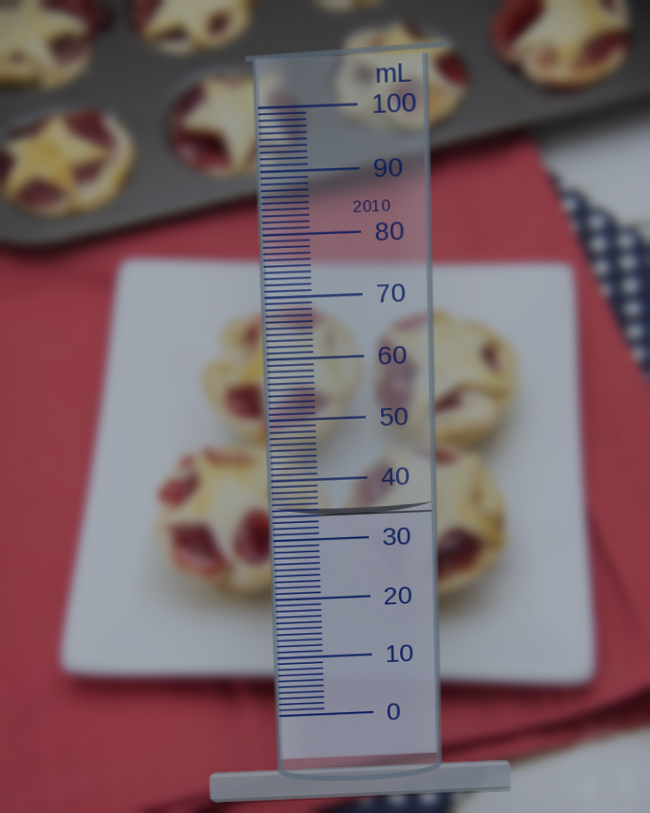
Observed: 34 mL
